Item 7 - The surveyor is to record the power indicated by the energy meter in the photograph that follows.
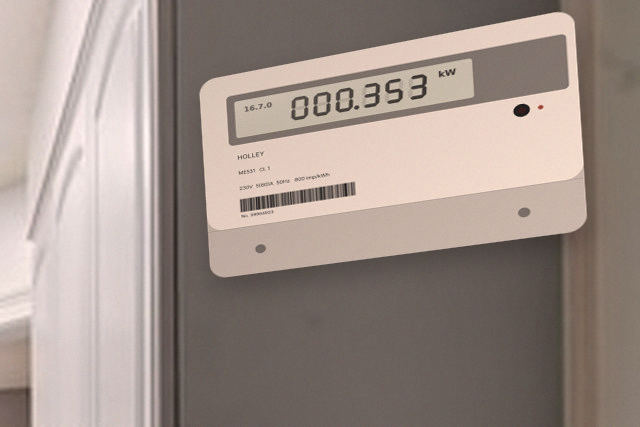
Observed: 0.353 kW
